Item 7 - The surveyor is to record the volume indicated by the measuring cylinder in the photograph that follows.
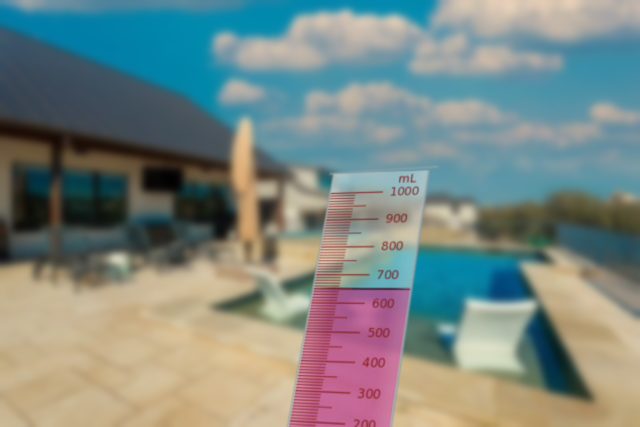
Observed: 650 mL
